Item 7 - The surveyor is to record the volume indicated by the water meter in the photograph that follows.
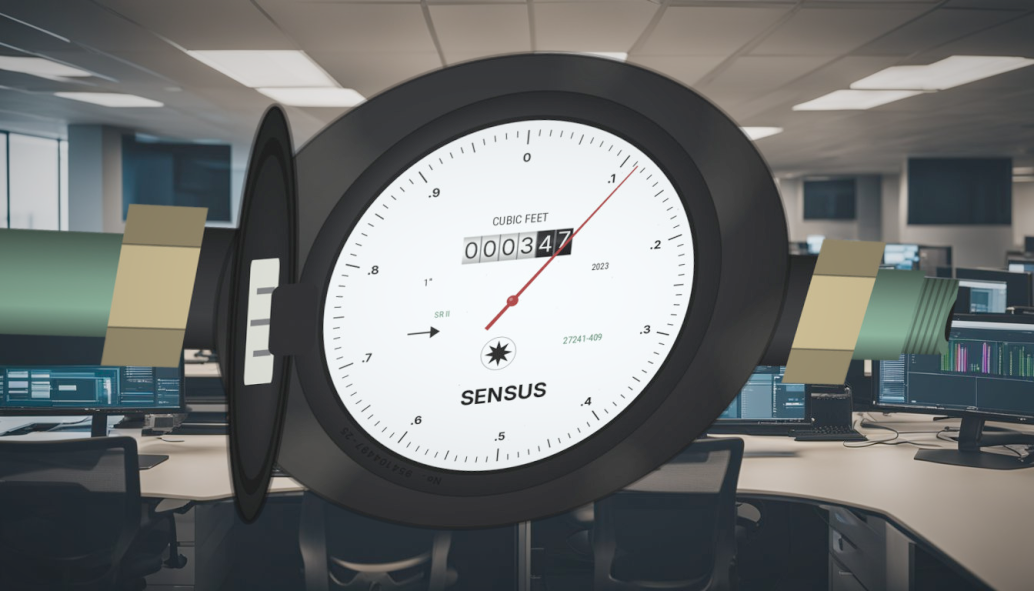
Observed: 347.11 ft³
